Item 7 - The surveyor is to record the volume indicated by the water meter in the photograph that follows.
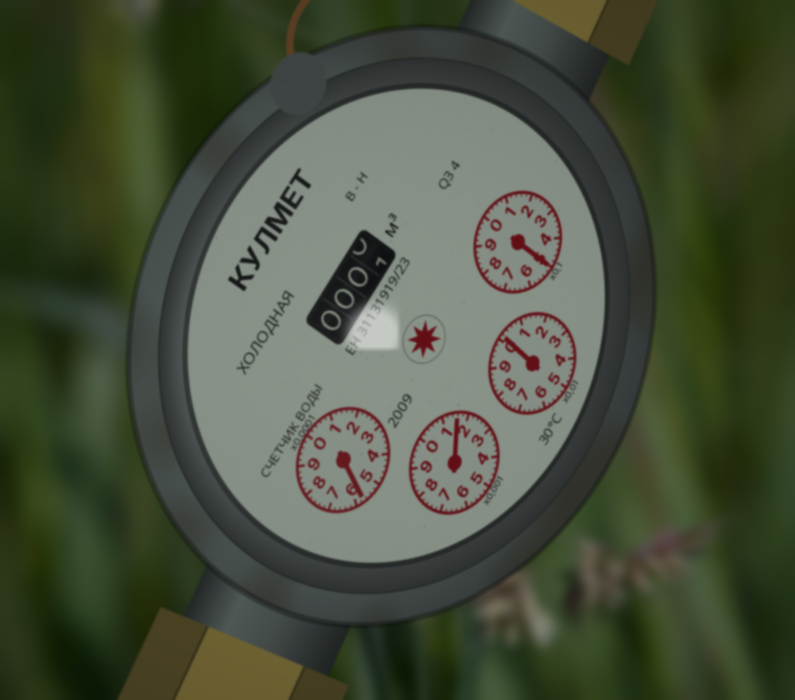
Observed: 0.5015 m³
